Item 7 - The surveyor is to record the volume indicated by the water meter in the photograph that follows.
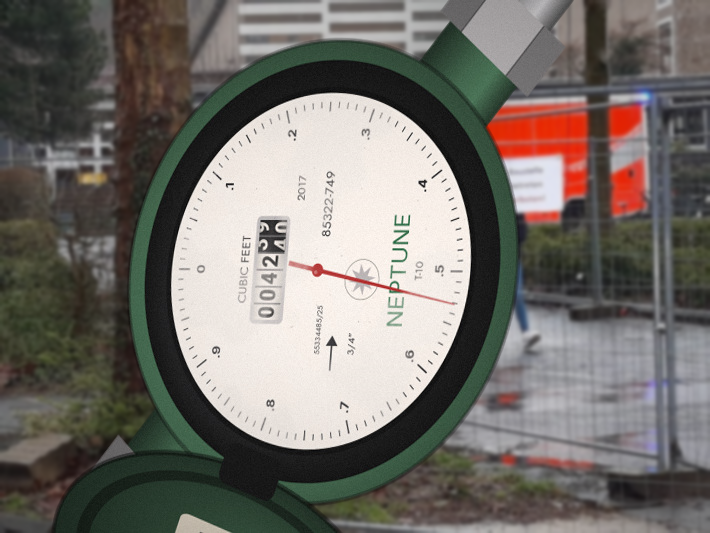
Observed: 4239.53 ft³
